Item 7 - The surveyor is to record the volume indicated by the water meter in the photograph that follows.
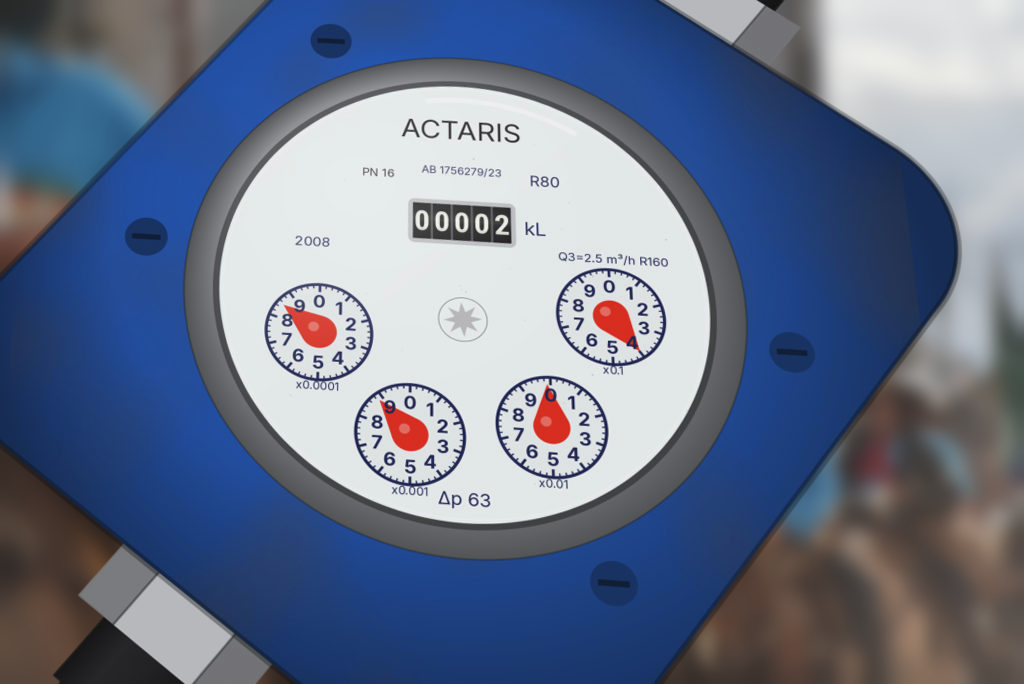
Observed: 2.3988 kL
